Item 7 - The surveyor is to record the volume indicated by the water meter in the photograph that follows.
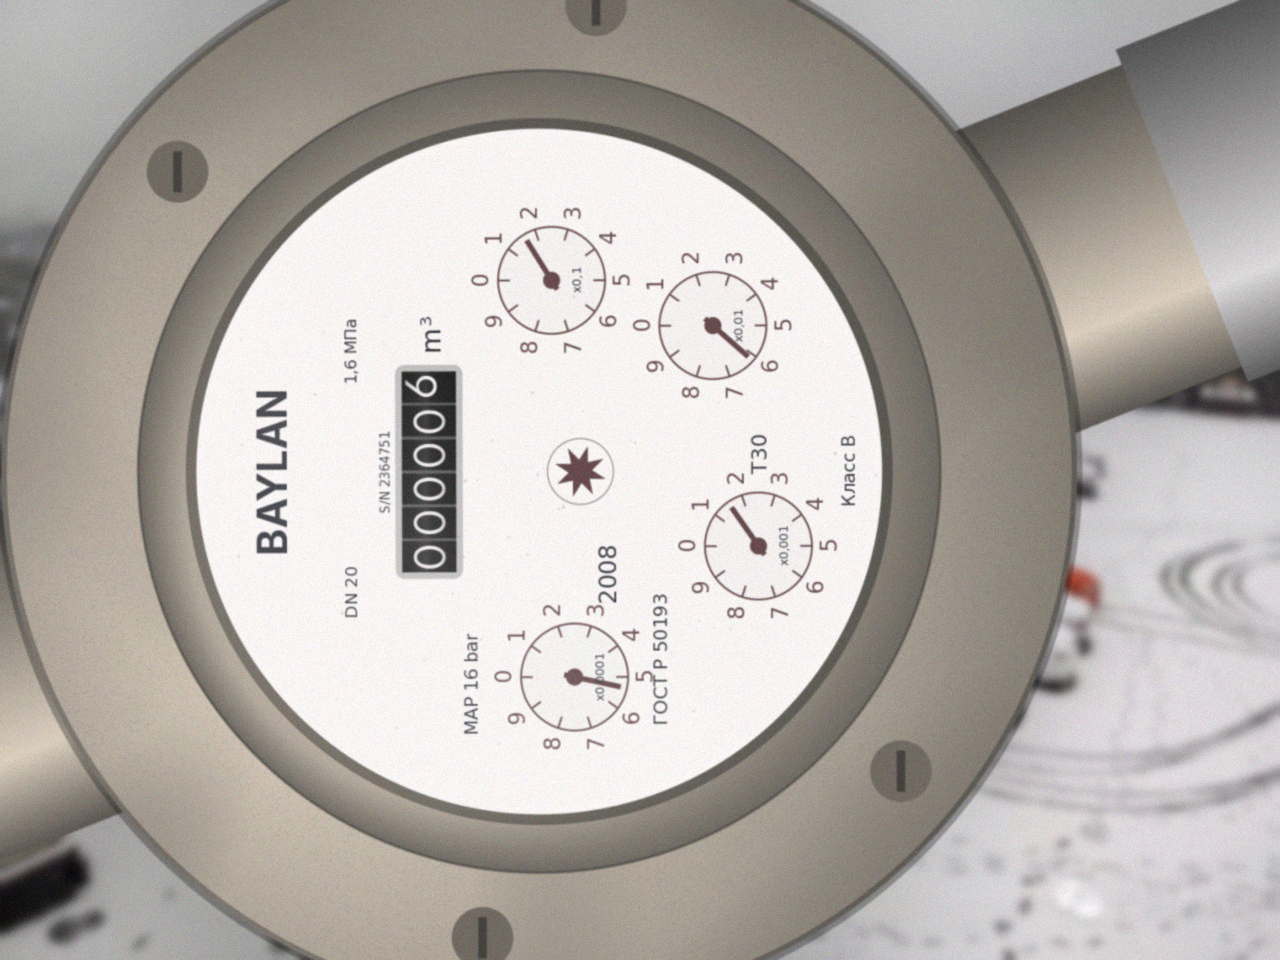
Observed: 6.1615 m³
